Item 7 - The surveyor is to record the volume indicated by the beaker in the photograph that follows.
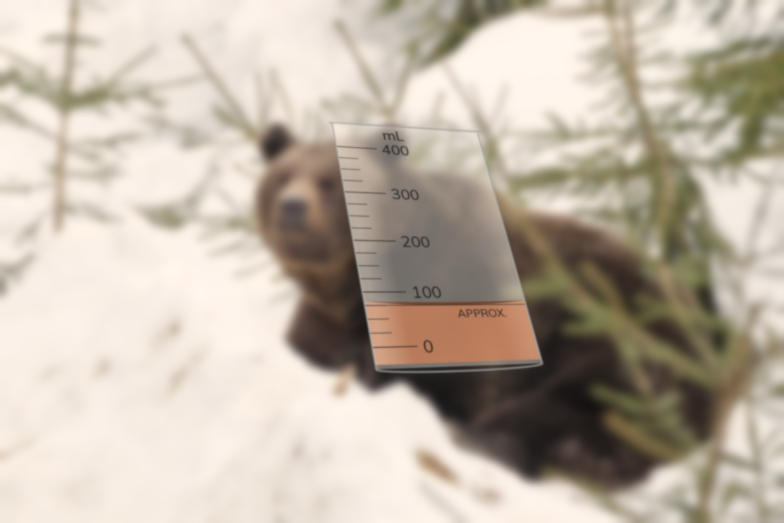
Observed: 75 mL
